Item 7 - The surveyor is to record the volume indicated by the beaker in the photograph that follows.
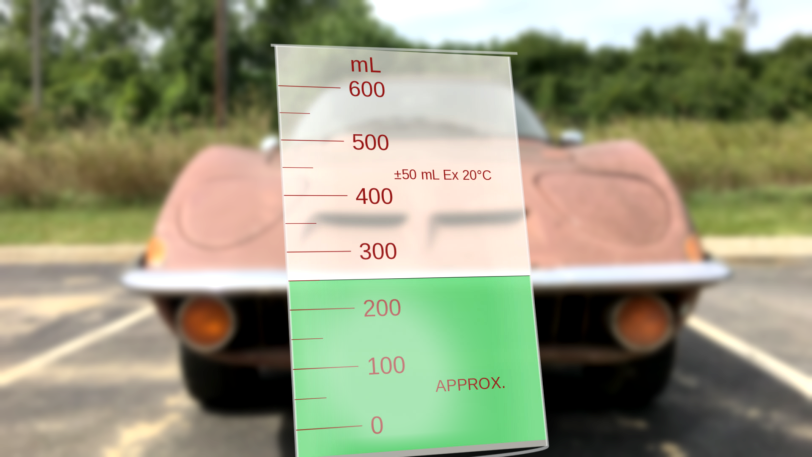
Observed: 250 mL
